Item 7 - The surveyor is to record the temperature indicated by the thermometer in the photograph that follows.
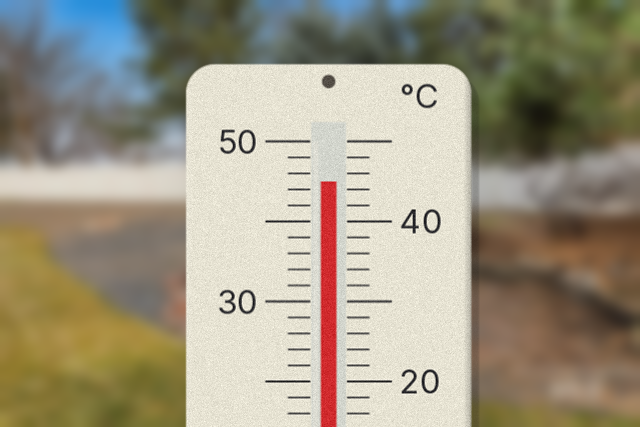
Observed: 45 °C
